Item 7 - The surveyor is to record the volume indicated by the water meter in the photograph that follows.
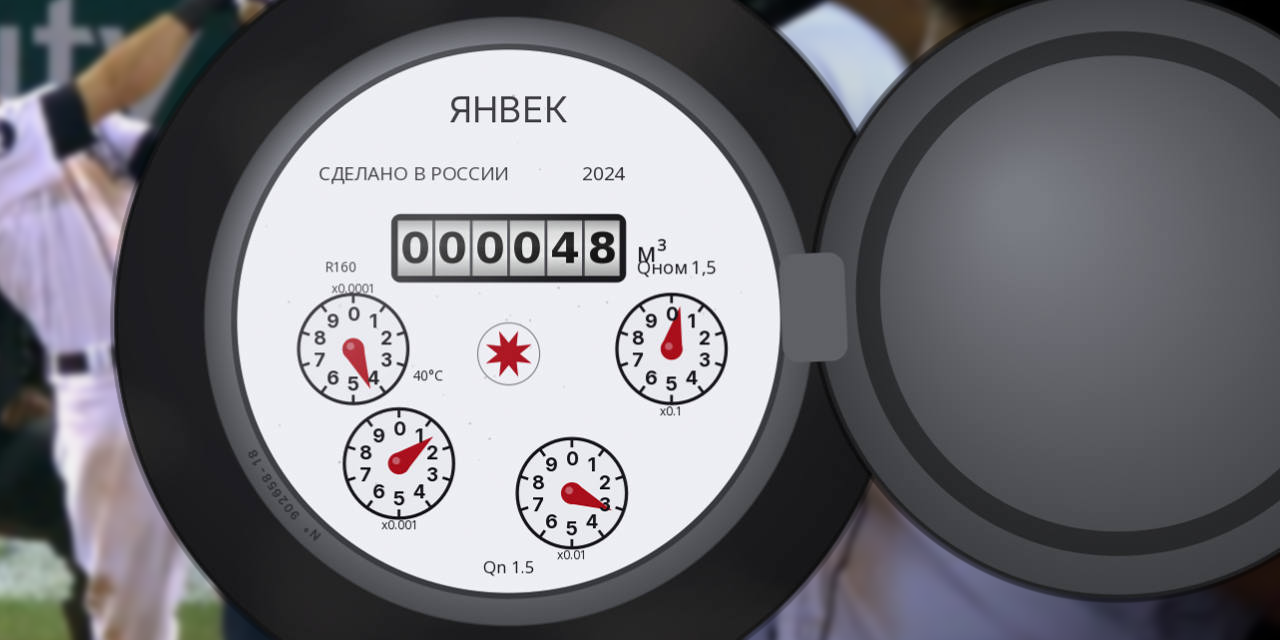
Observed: 48.0314 m³
